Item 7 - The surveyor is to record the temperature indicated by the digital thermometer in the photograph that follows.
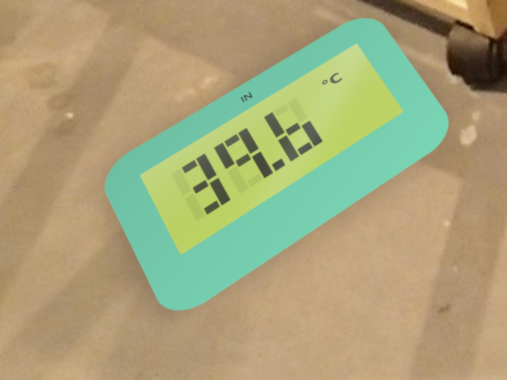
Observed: 39.6 °C
